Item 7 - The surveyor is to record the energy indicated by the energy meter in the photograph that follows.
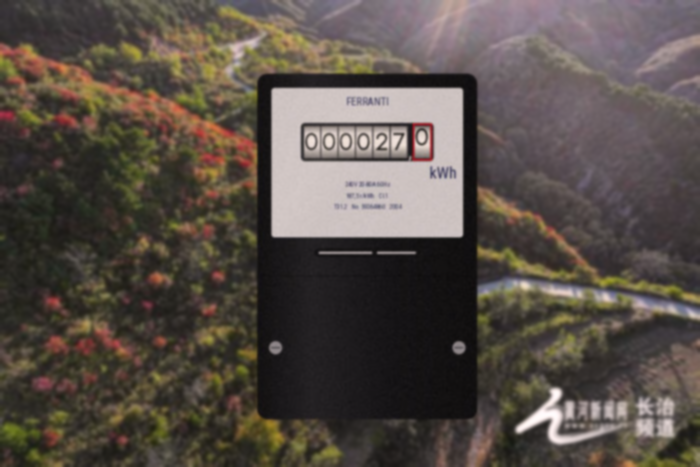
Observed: 27.0 kWh
